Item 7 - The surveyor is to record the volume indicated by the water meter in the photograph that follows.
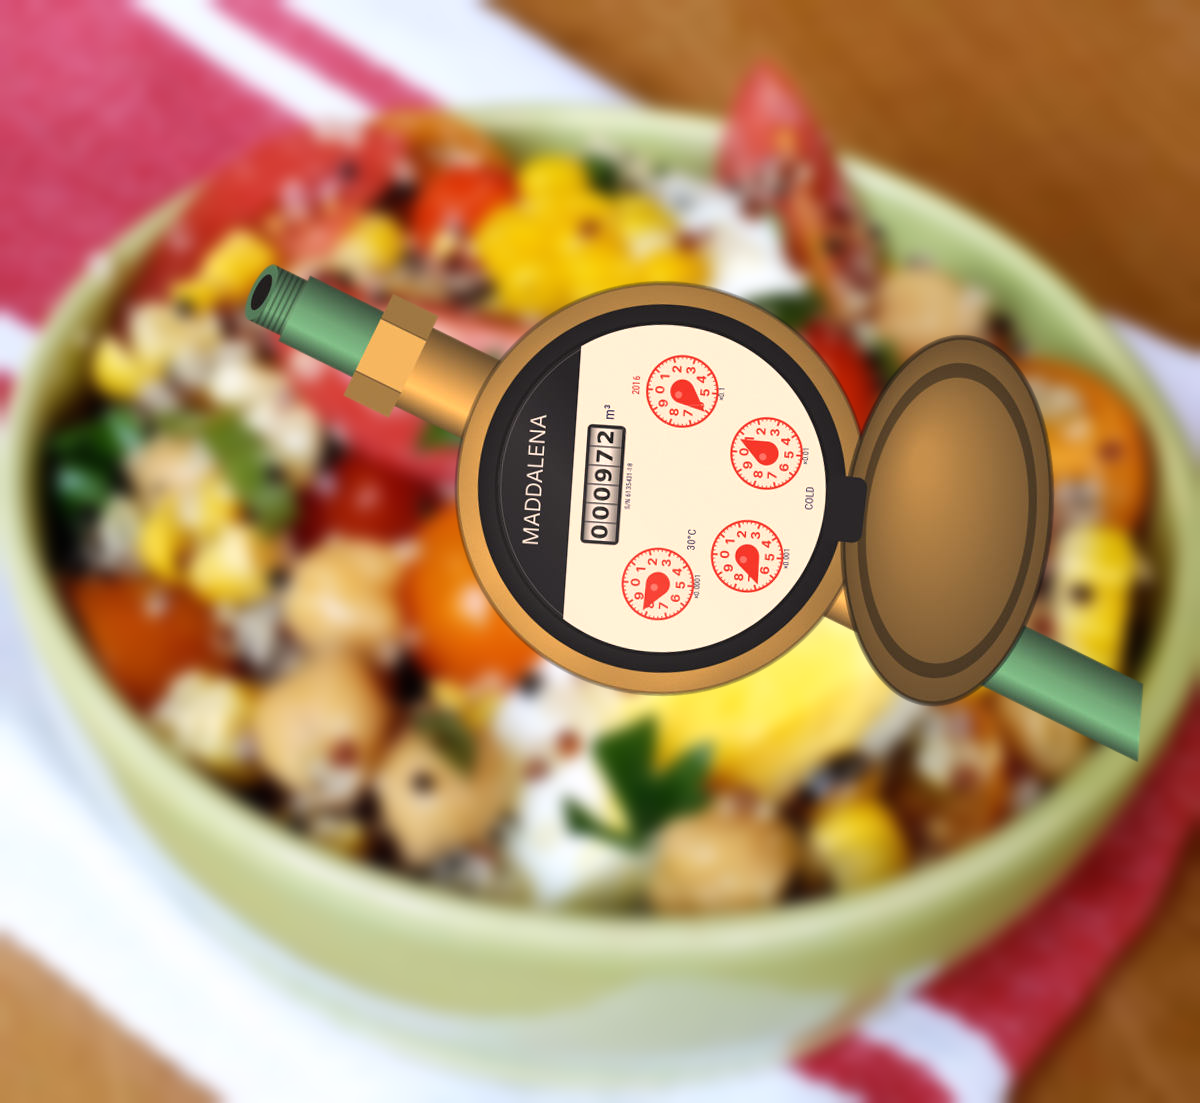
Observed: 972.6068 m³
